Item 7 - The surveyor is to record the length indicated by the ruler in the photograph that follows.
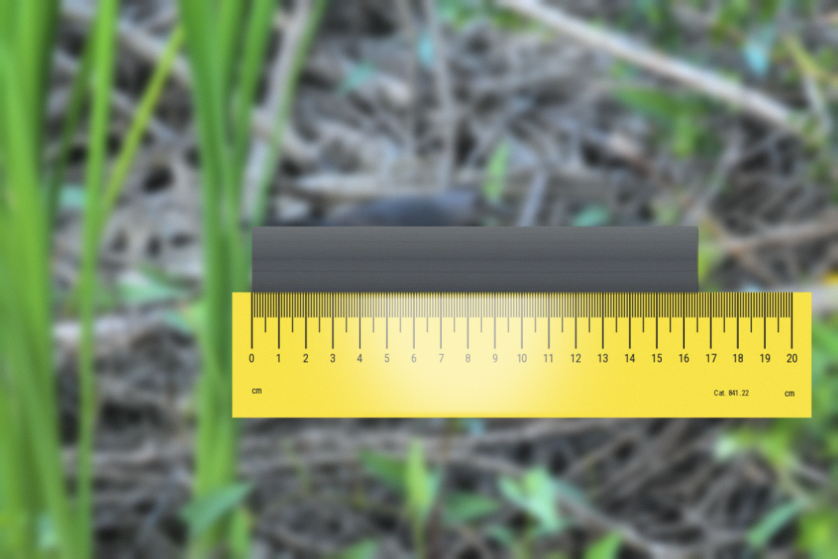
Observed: 16.5 cm
